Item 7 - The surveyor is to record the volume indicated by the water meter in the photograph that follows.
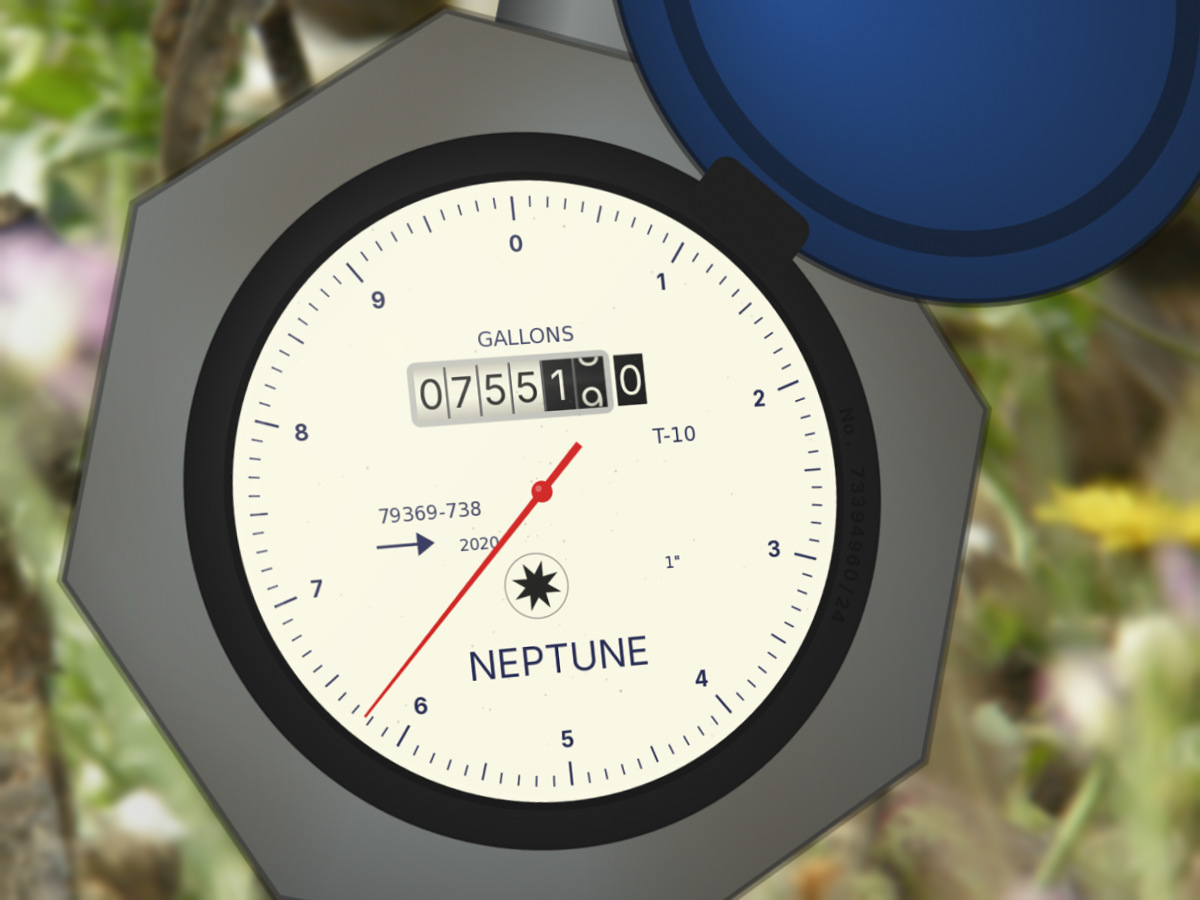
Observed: 755186.2 gal
